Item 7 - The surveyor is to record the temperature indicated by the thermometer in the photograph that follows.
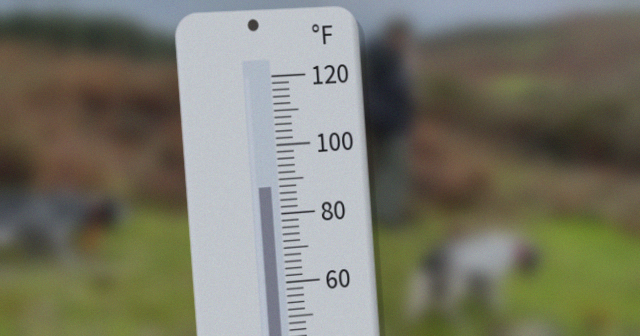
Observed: 88 °F
